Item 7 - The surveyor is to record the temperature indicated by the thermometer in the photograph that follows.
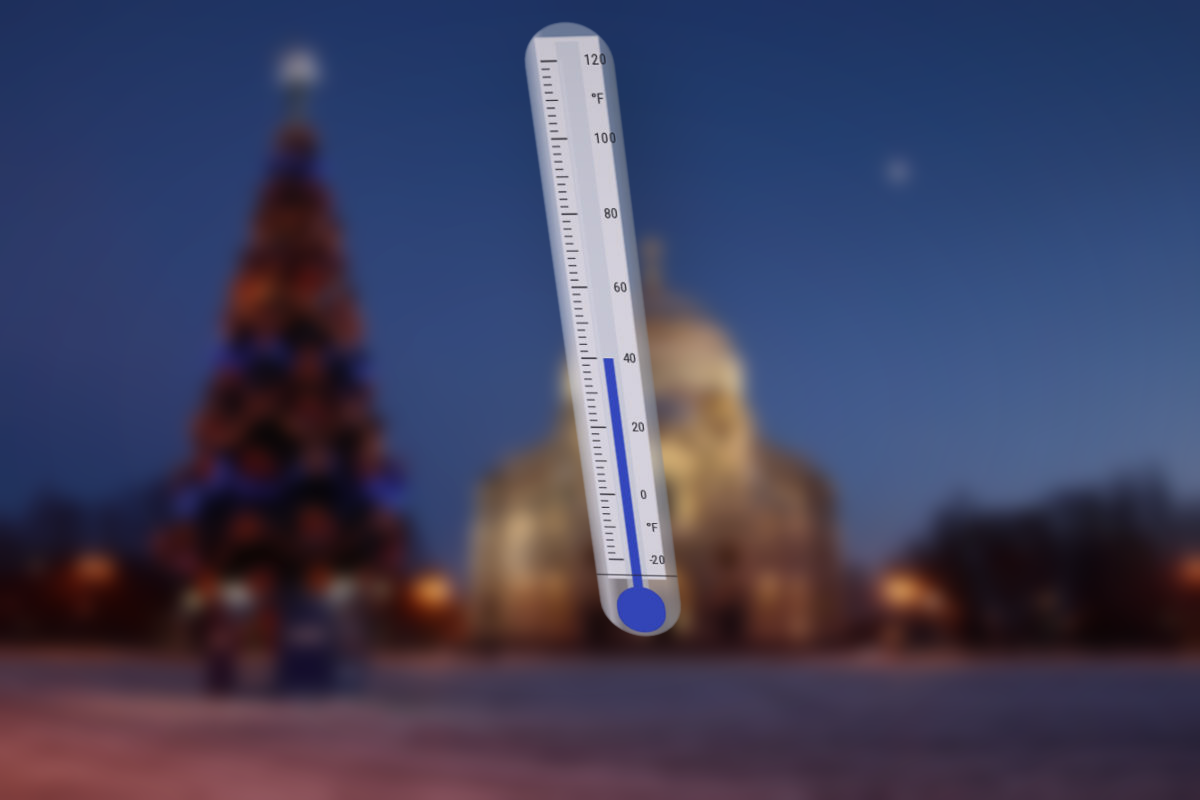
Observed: 40 °F
